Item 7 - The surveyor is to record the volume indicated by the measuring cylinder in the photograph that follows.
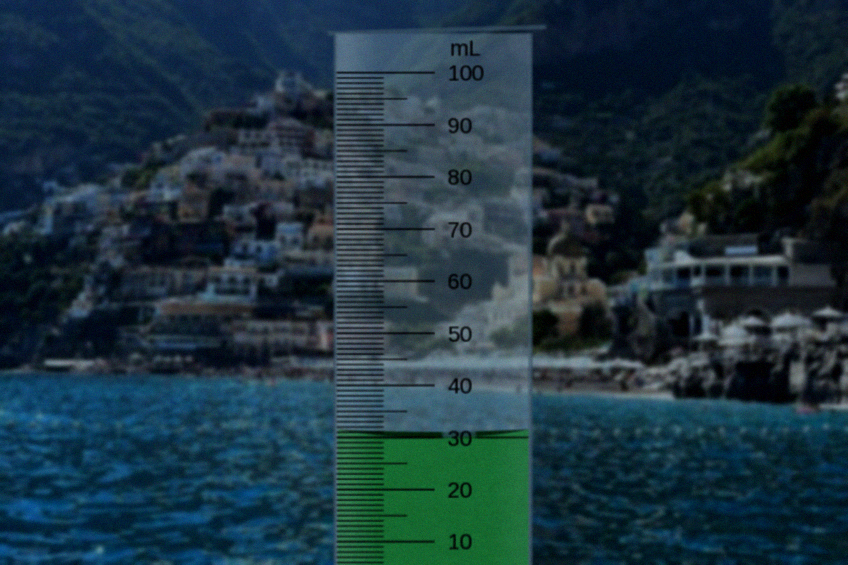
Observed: 30 mL
